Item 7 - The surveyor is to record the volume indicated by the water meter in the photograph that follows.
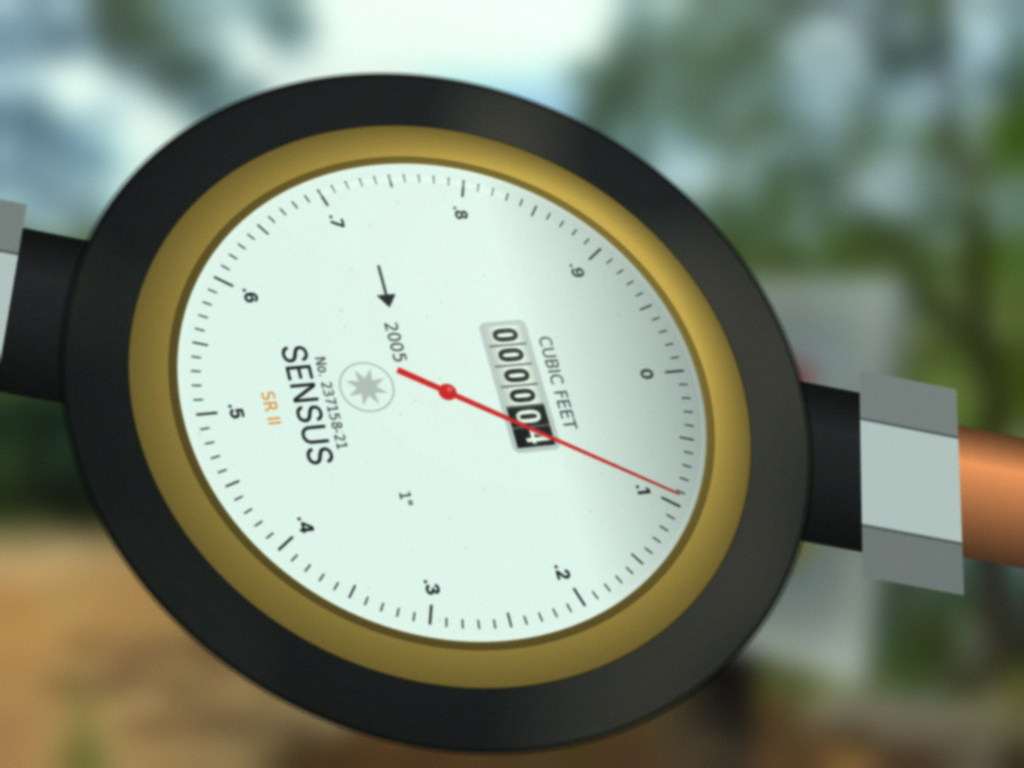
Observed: 4.09 ft³
